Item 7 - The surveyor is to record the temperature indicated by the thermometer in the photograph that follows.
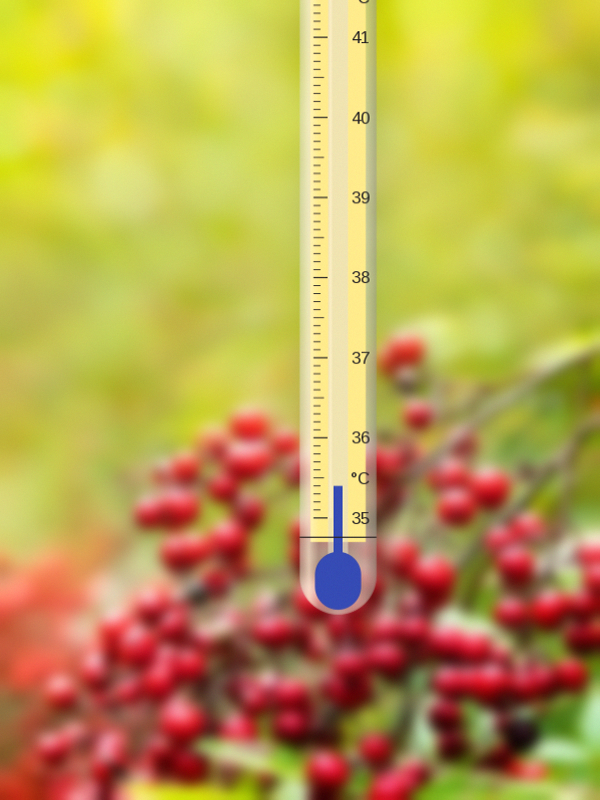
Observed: 35.4 °C
